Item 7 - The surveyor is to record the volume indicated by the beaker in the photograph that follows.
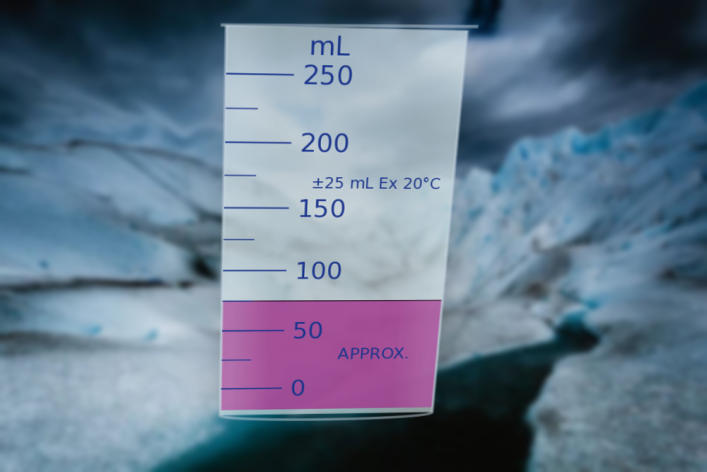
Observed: 75 mL
